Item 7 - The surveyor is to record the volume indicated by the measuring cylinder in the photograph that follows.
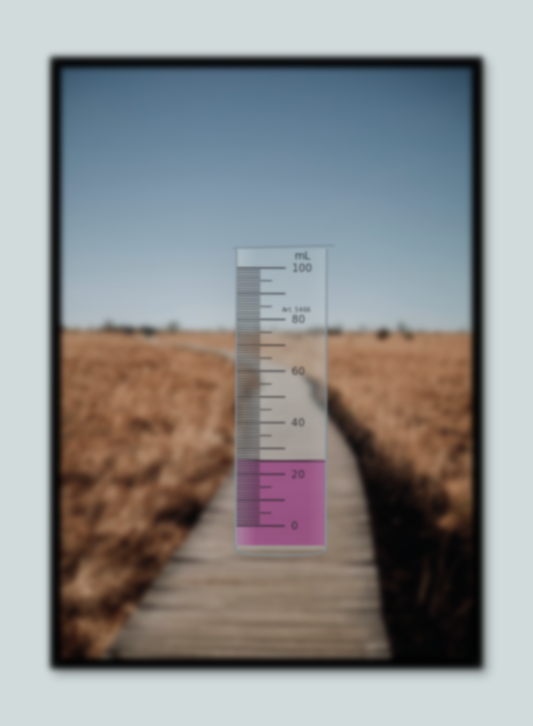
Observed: 25 mL
